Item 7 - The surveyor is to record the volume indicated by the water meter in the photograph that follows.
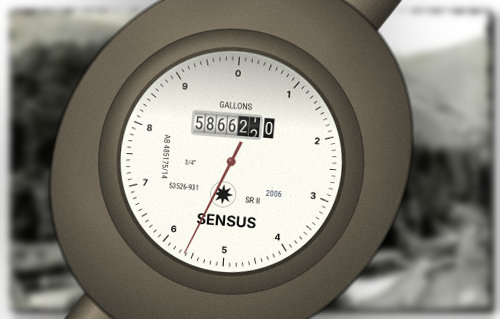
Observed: 5866215.6 gal
